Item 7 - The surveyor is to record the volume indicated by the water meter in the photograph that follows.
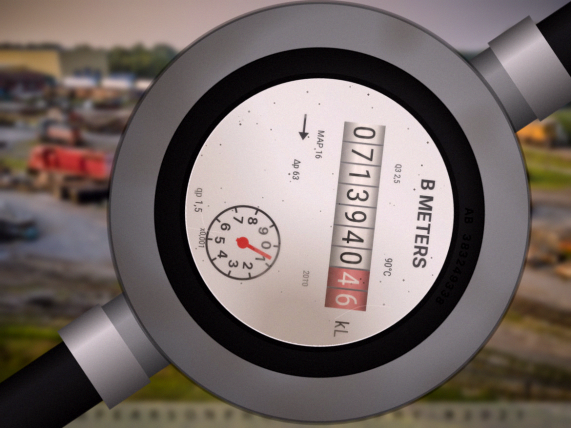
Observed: 713940.460 kL
